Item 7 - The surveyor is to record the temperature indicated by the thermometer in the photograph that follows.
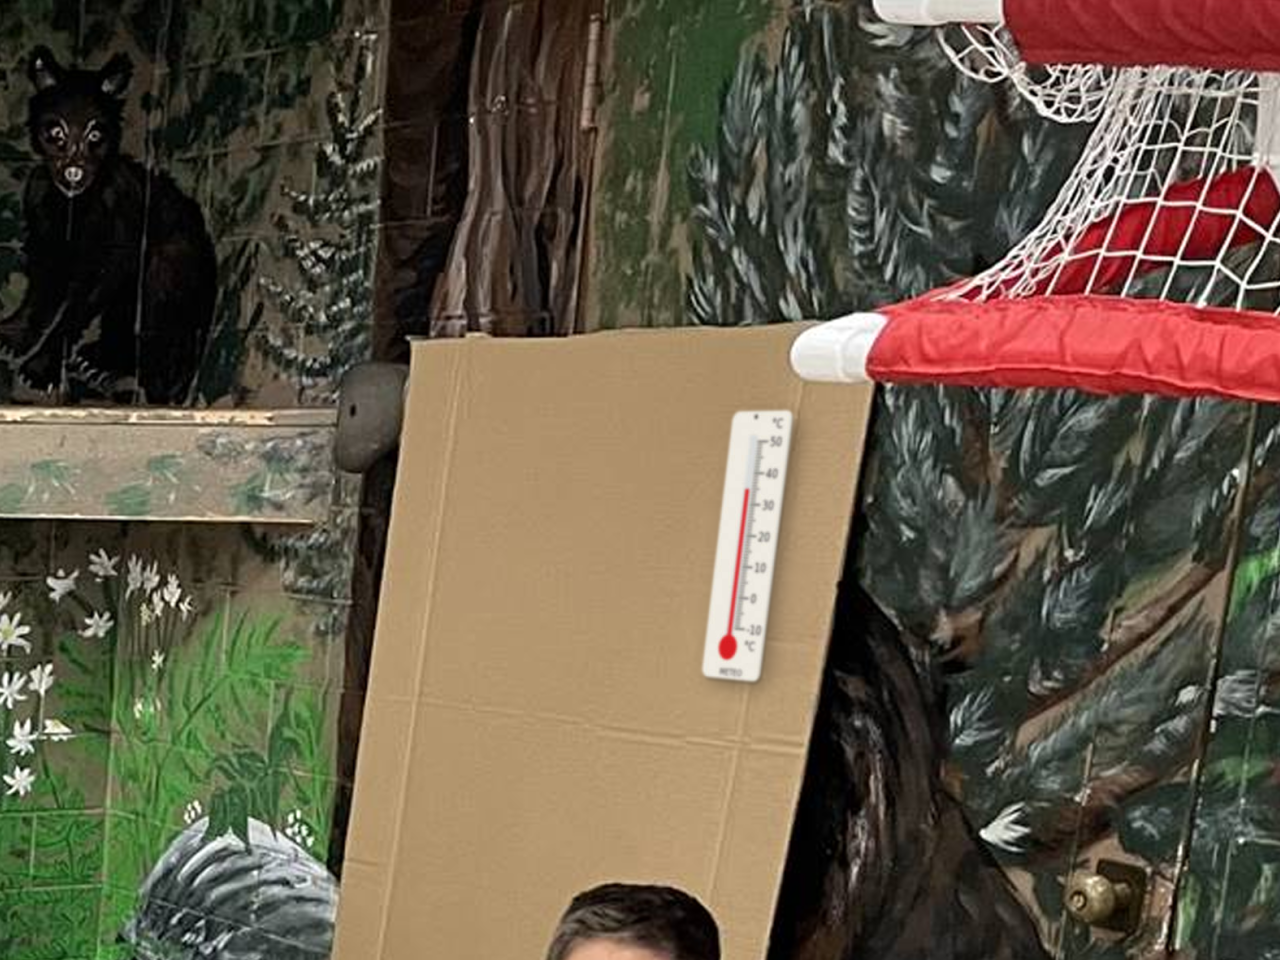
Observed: 35 °C
